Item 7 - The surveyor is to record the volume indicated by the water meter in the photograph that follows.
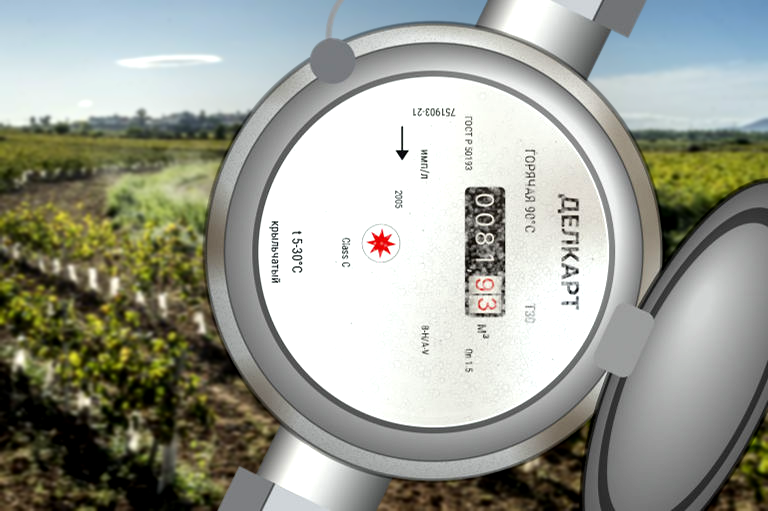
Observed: 81.93 m³
